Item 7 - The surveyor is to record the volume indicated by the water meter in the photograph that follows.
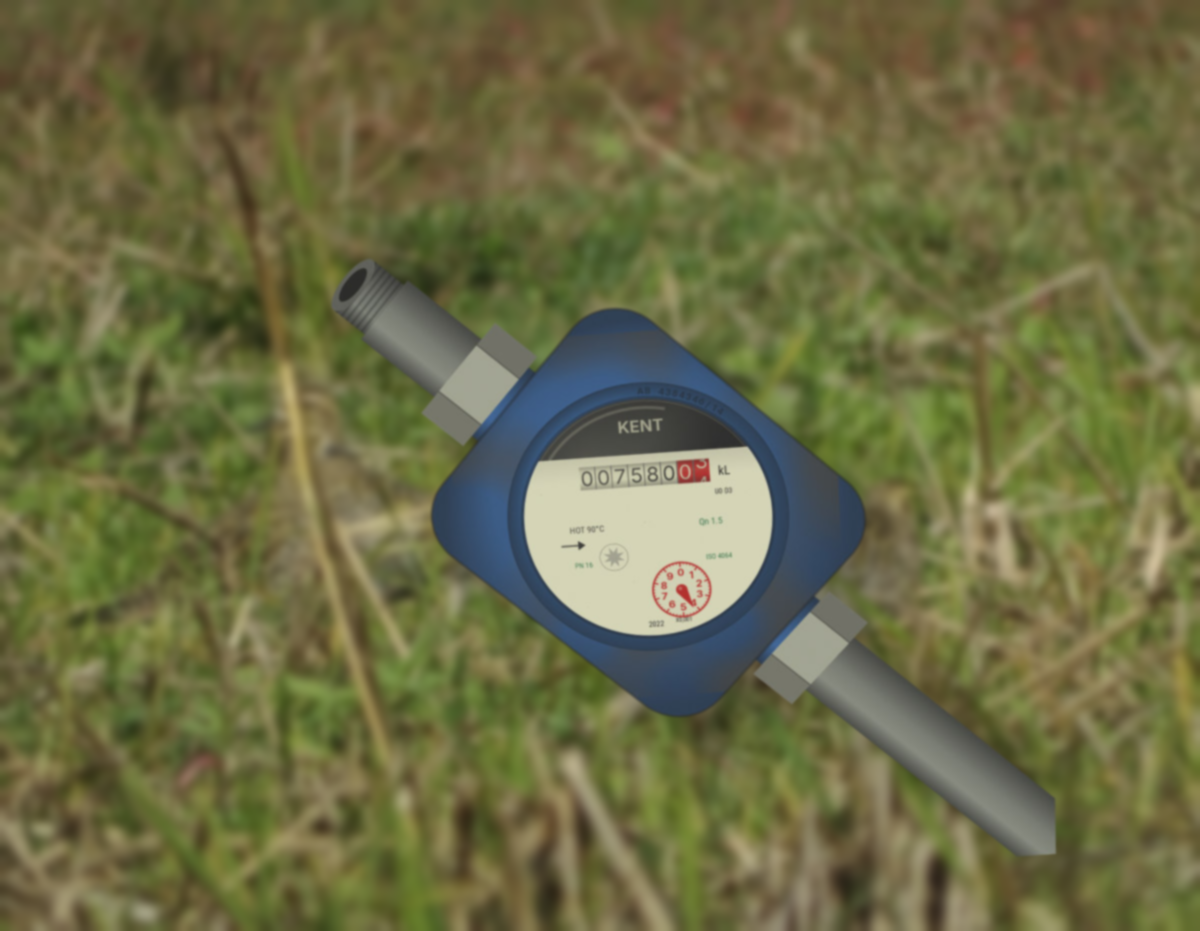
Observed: 7580.034 kL
